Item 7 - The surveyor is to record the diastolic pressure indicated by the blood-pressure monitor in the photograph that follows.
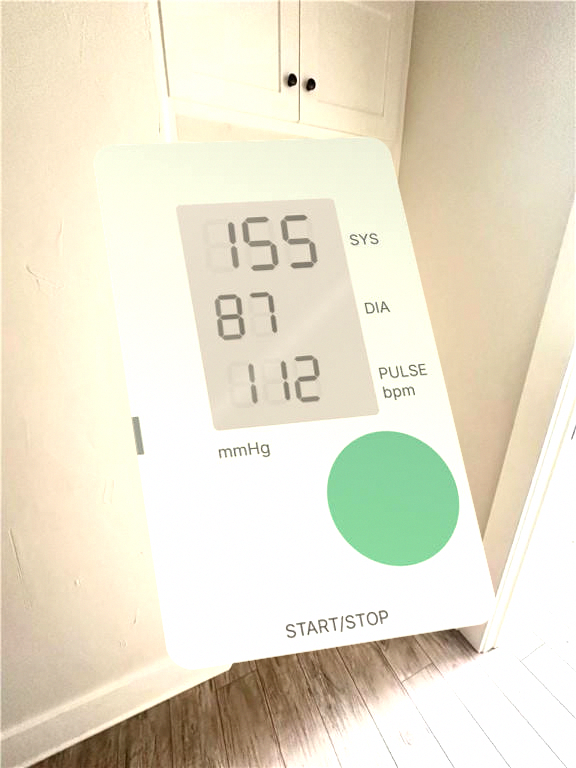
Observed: 87 mmHg
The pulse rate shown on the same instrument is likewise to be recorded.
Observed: 112 bpm
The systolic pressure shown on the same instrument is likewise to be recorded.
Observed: 155 mmHg
